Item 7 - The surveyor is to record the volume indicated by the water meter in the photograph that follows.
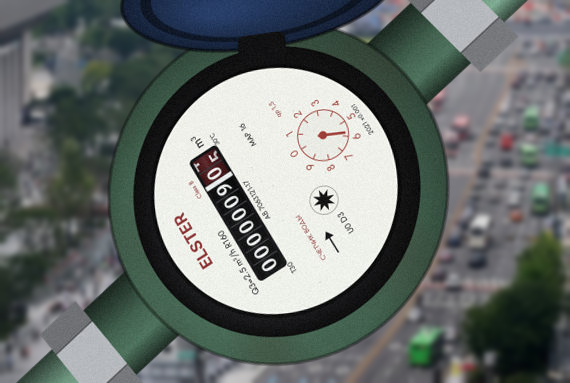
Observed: 9.045 m³
